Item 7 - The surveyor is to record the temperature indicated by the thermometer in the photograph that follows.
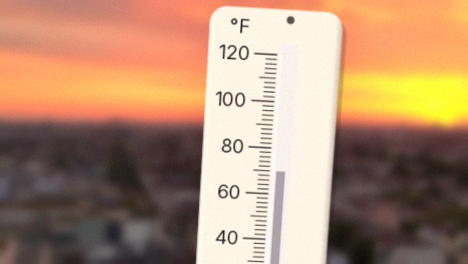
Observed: 70 °F
